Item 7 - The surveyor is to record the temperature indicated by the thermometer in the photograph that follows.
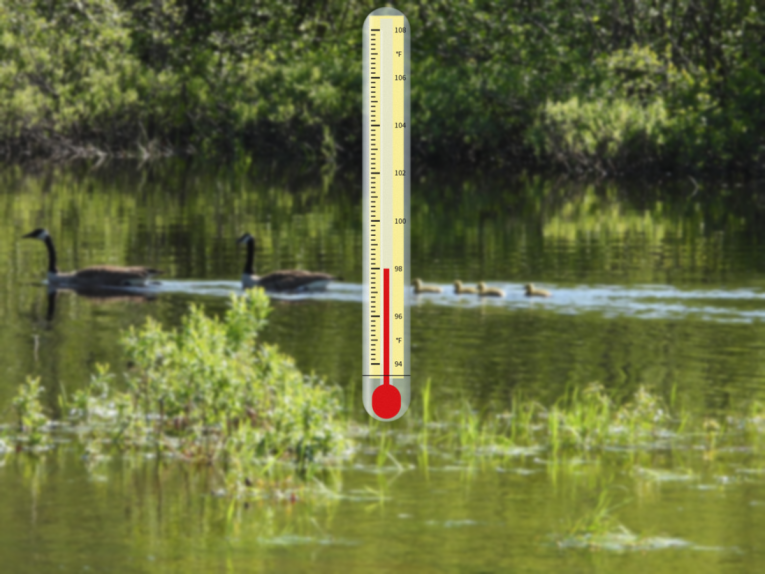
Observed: 98 °F
